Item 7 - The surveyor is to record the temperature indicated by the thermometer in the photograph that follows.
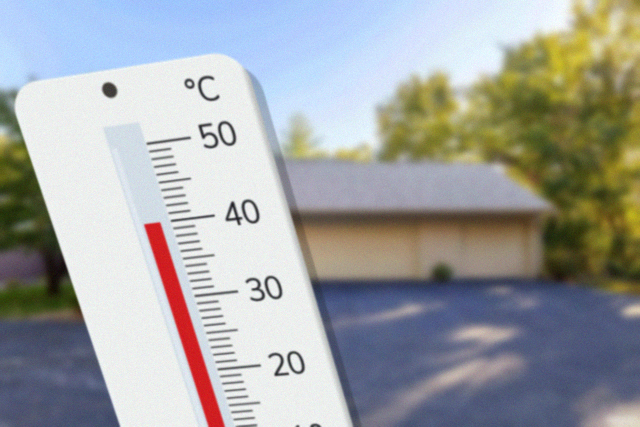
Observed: 40 °C
